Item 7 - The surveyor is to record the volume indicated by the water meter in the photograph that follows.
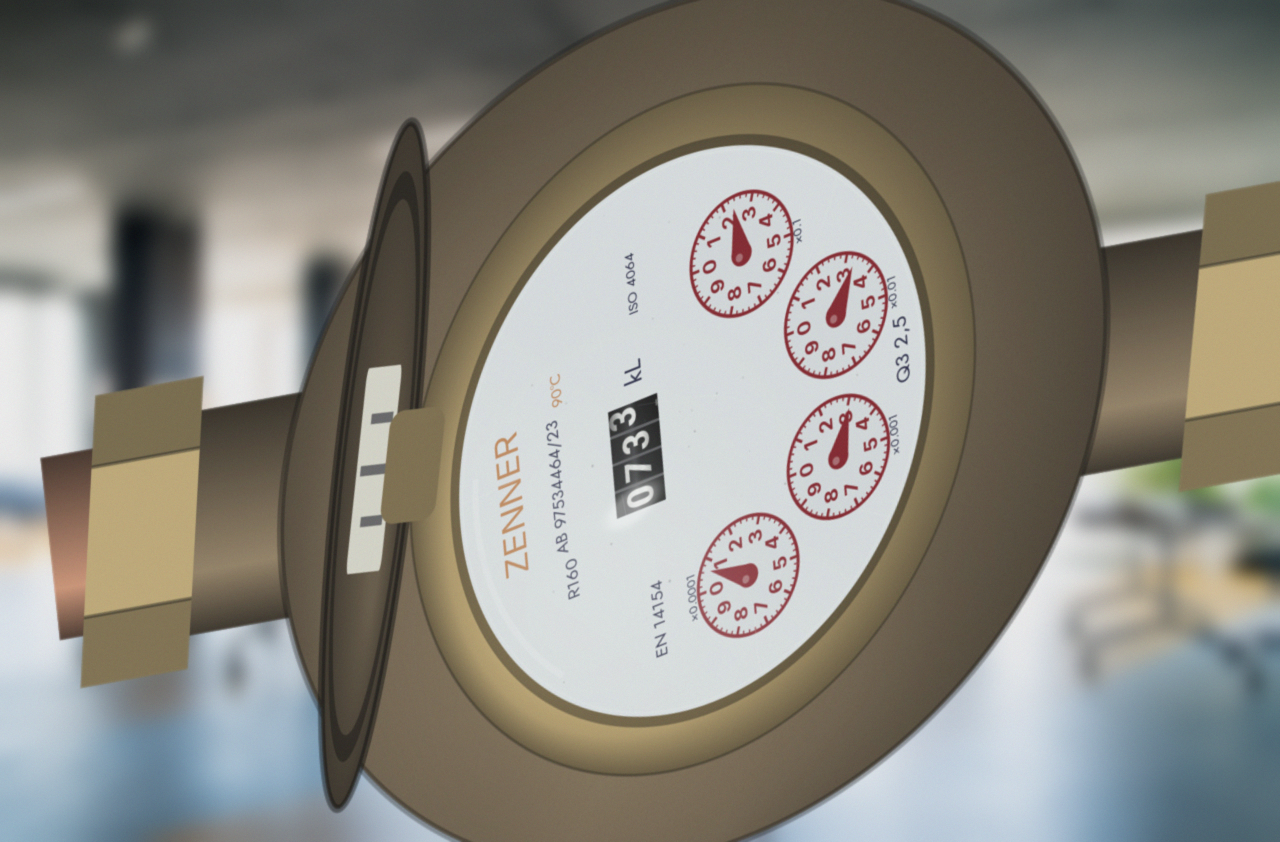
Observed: 733.2330 kL
